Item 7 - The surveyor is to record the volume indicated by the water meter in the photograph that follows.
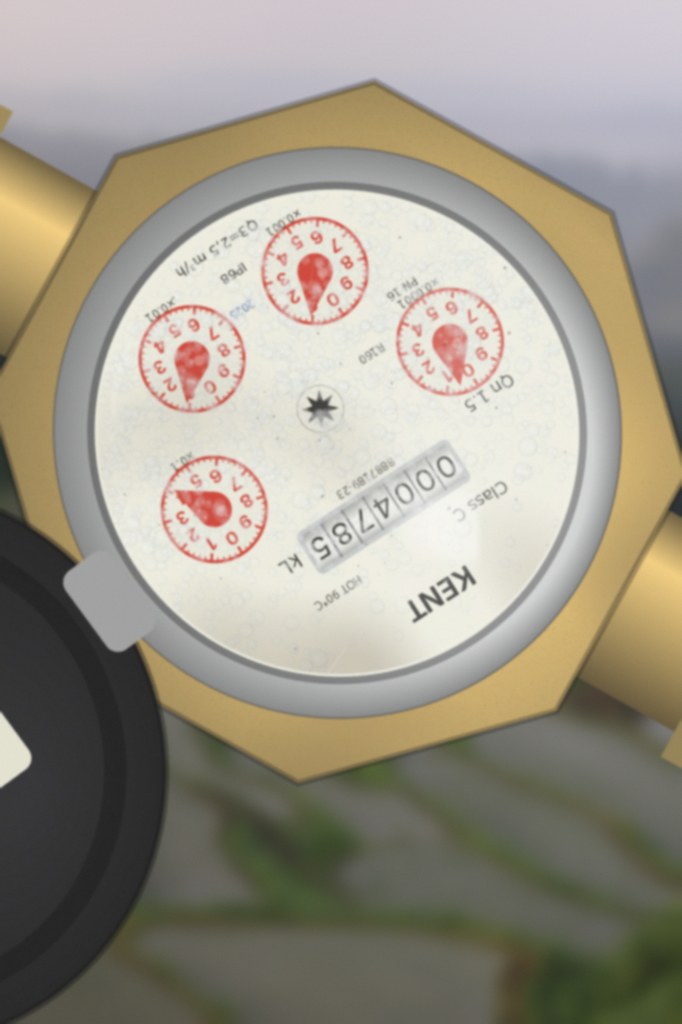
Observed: 4785.4110 kL
